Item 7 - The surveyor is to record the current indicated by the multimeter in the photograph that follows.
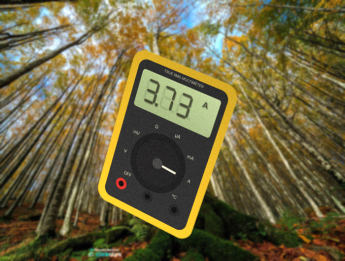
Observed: 3.73 A
